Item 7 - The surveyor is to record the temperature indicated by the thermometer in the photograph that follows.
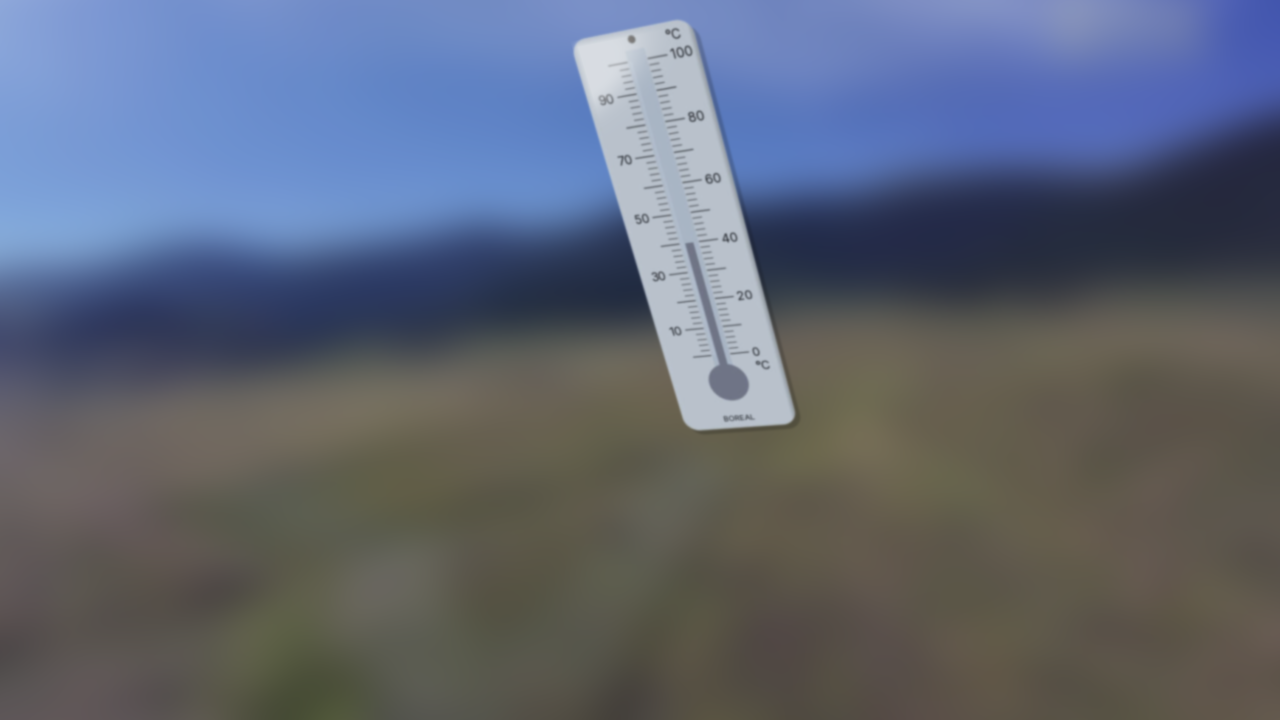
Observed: 40 °C
